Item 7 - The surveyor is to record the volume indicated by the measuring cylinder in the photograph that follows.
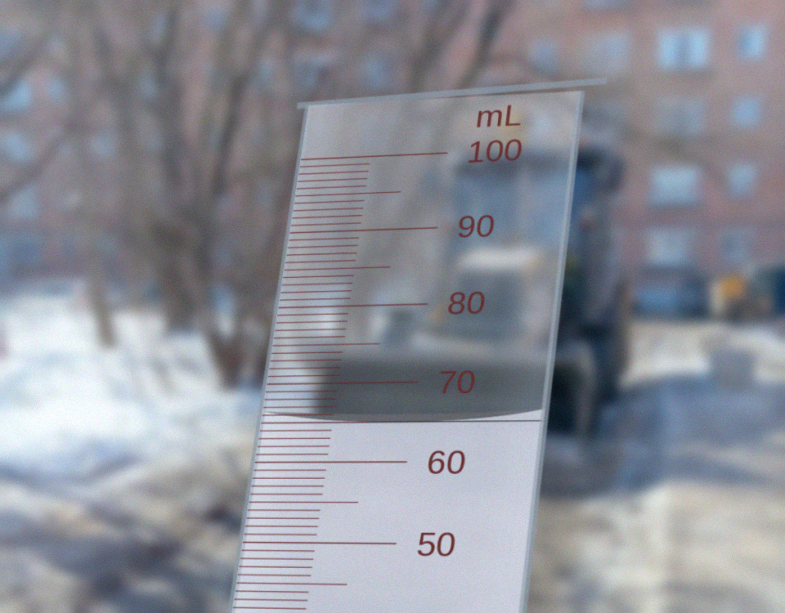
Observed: 65 mL
